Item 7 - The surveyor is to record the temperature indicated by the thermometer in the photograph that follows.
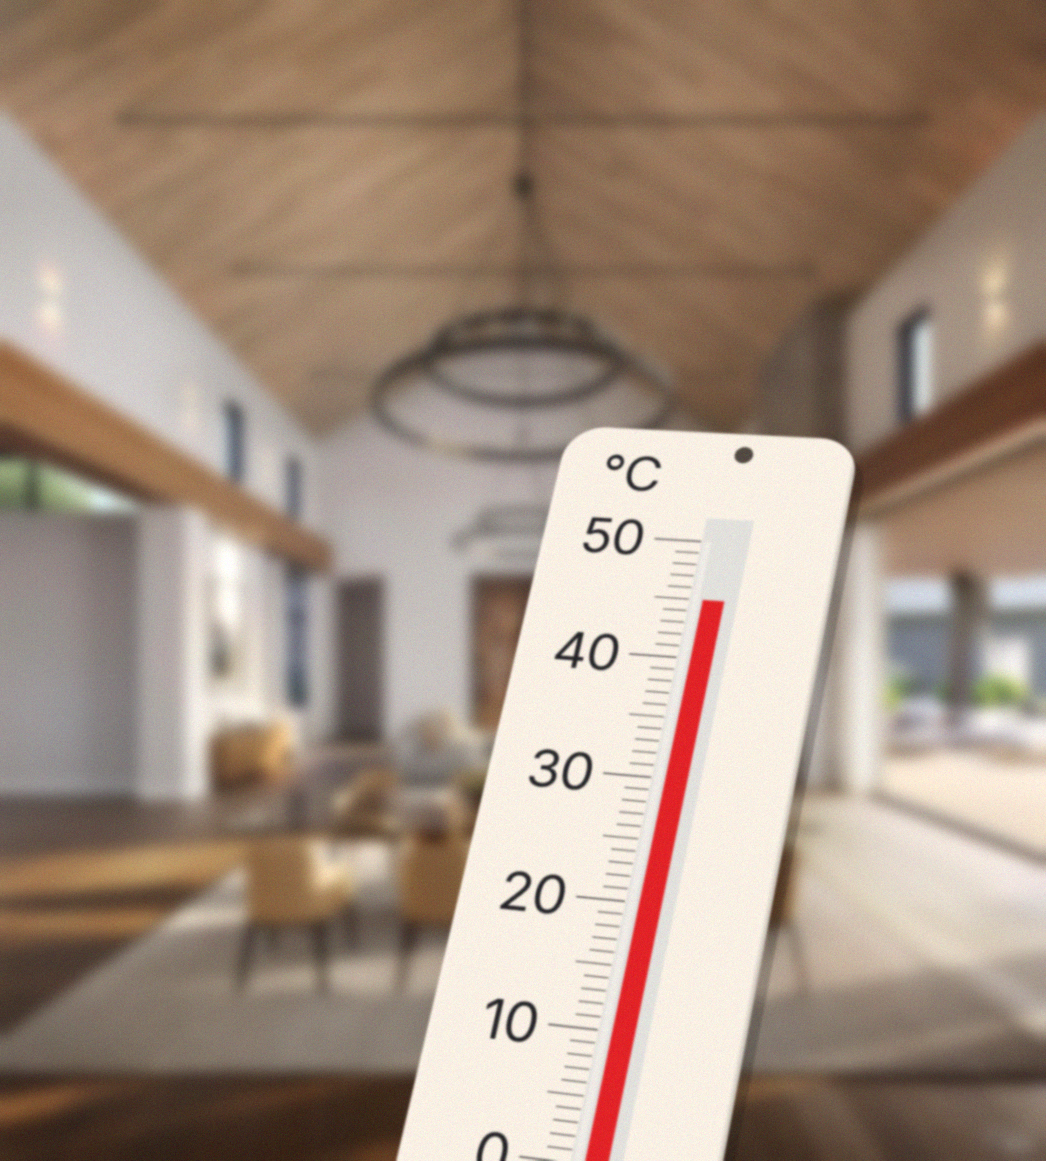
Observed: 45 °C
